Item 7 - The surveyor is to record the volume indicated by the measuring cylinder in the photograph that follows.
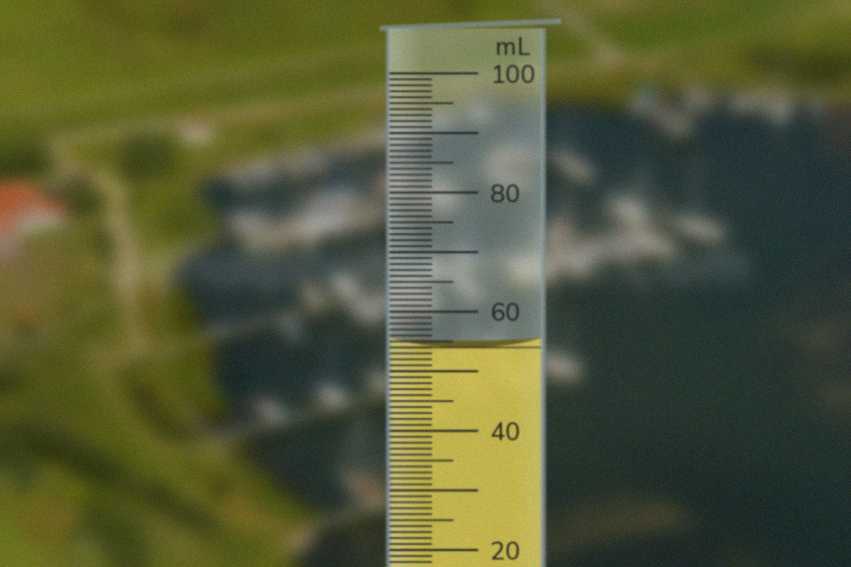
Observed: 54 mL
